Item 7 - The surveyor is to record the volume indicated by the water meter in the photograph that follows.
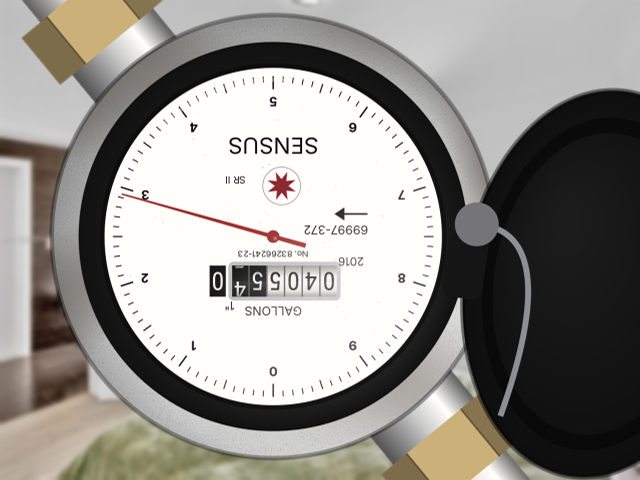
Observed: 405542.9 gal
